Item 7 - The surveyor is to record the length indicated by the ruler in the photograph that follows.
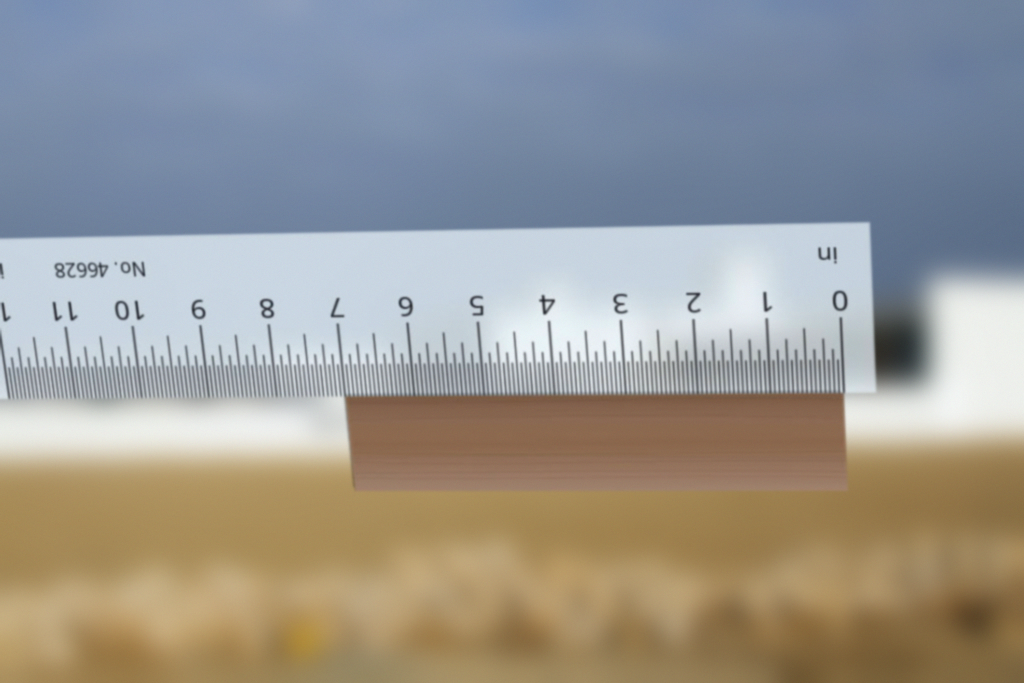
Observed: 7 in
